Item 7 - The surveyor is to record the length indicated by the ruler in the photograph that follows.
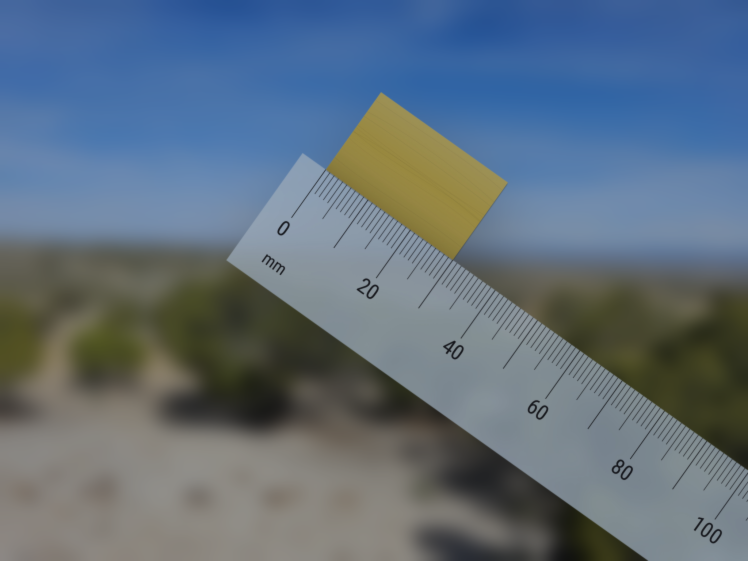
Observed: 30 mm
